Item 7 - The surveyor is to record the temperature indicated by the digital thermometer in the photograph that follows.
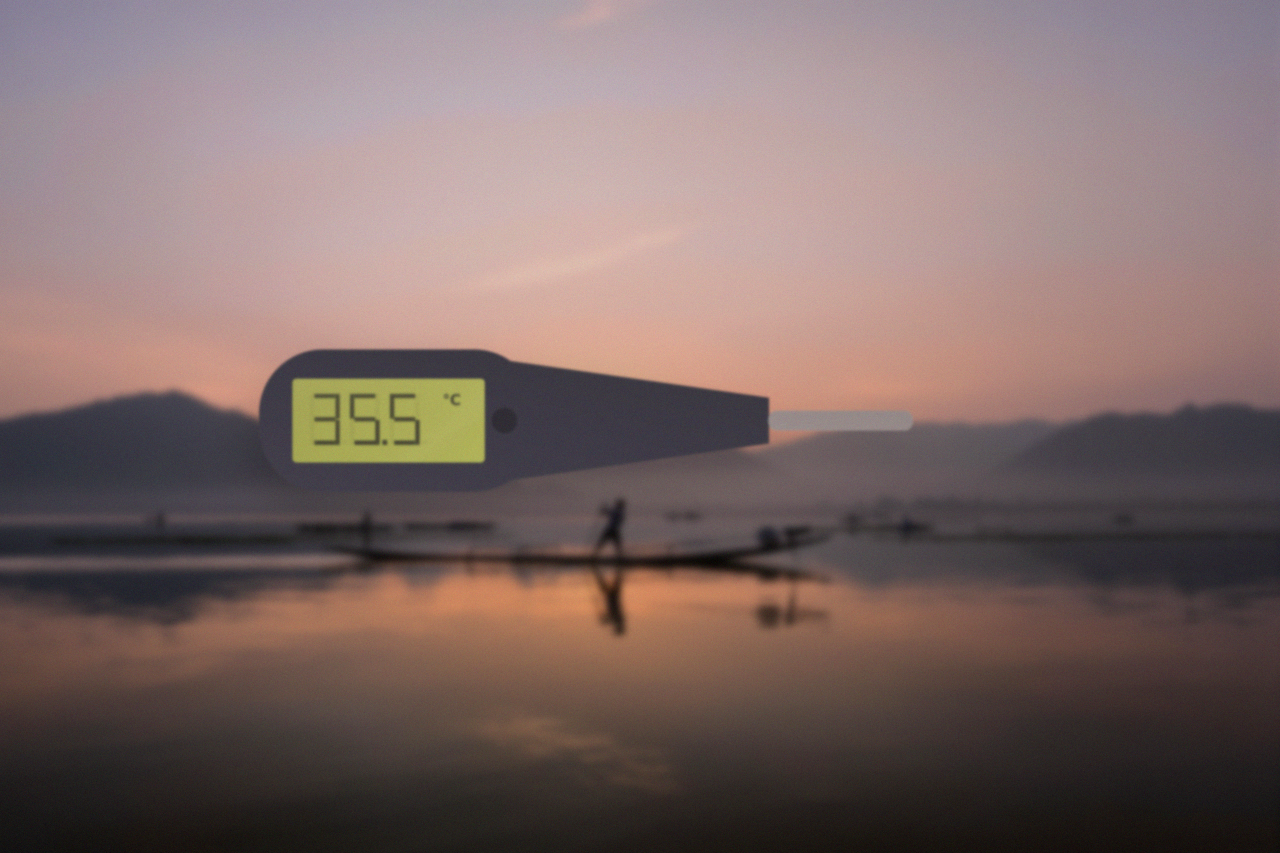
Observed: 35.5 °C
